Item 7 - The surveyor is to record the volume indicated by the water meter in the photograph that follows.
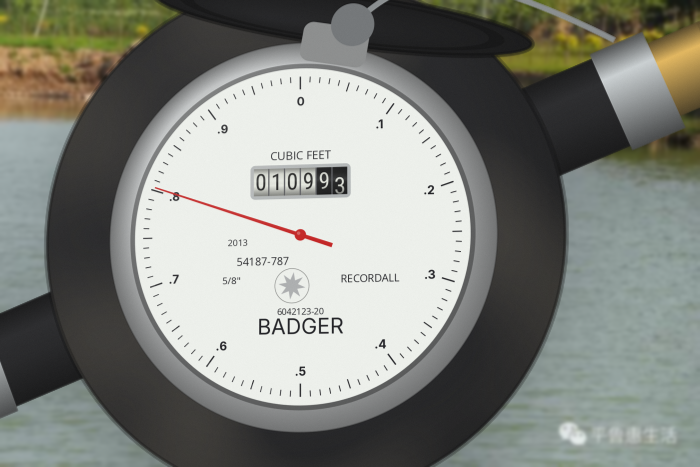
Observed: 10992.80 ft³
